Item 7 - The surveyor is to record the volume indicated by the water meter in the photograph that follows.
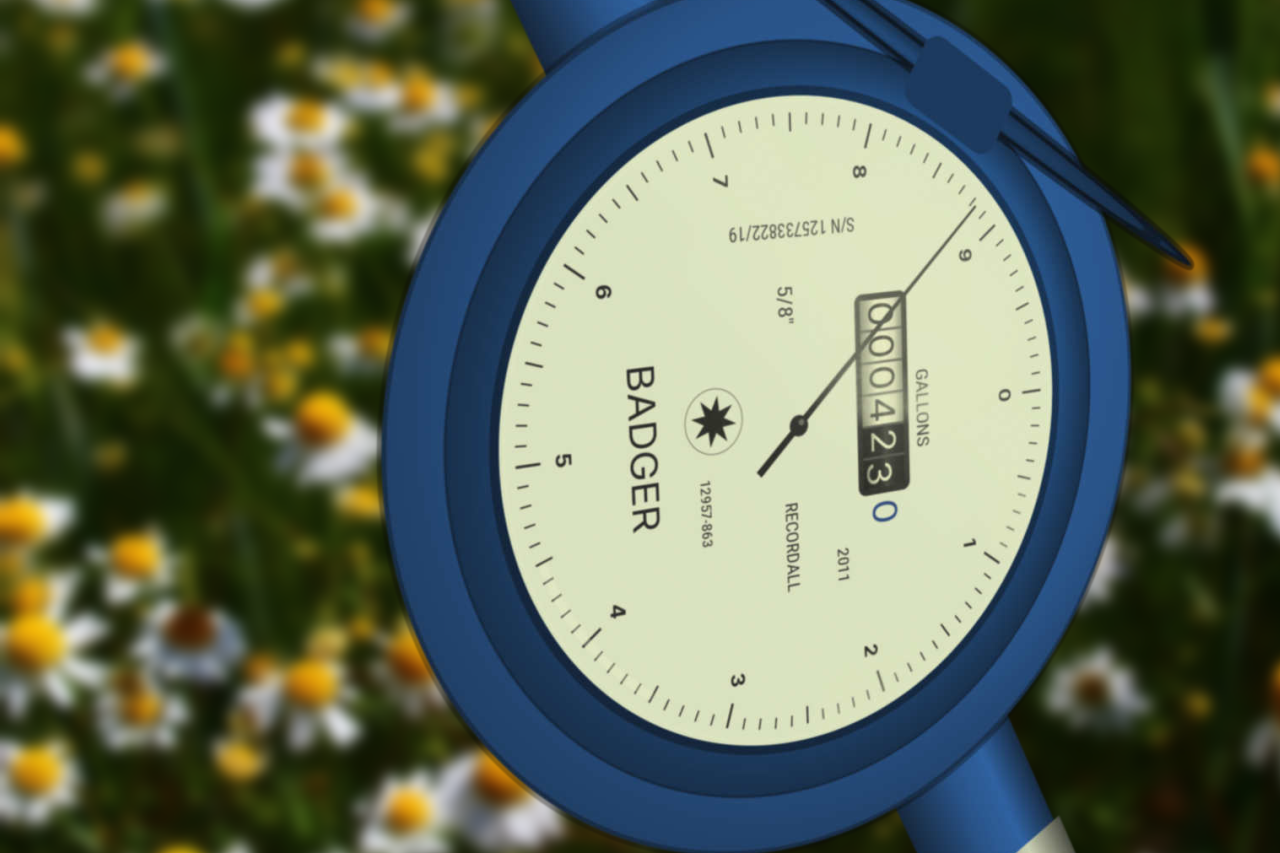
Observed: 4228.8 gal
